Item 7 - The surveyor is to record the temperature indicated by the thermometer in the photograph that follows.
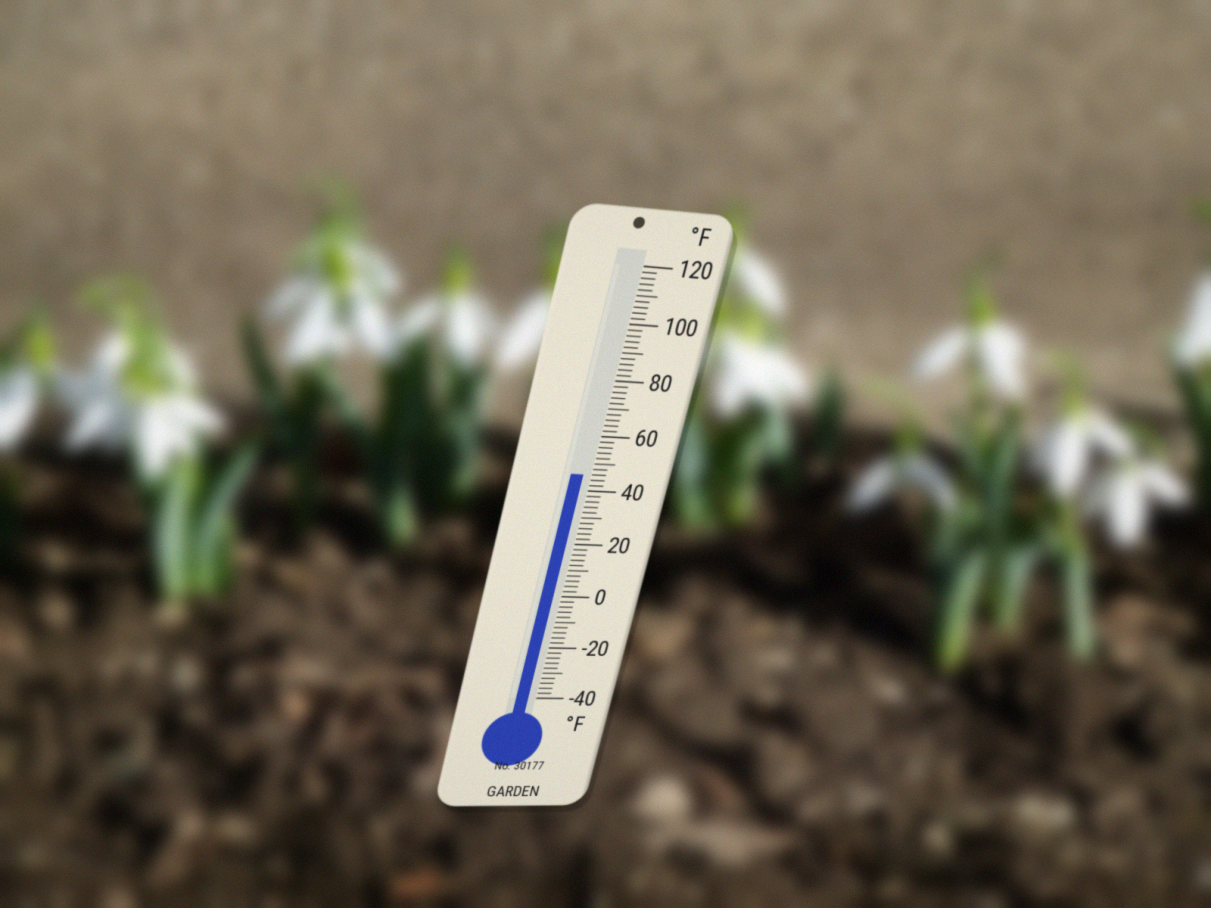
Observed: 46 °F
